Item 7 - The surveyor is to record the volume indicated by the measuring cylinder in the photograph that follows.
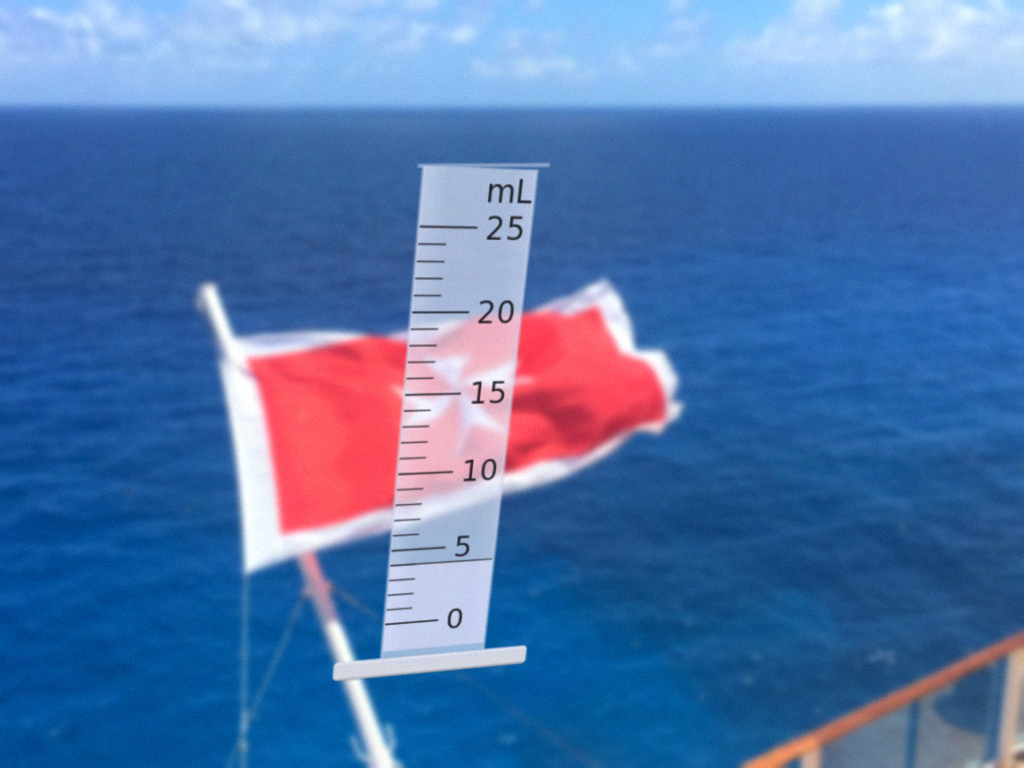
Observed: 4 mL
